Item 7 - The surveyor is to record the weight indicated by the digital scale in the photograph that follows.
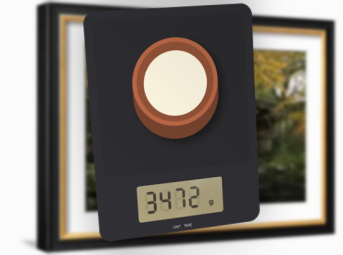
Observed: 3472 g
